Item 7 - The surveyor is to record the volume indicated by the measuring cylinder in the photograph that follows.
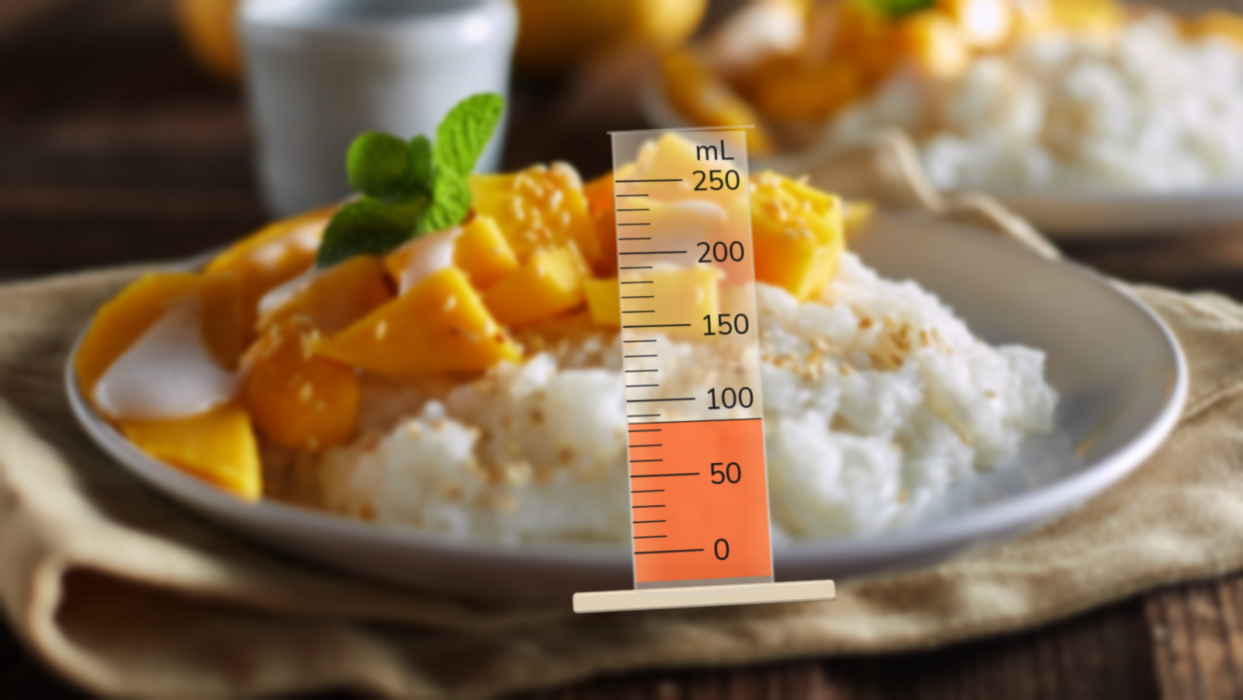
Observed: 85 mL
